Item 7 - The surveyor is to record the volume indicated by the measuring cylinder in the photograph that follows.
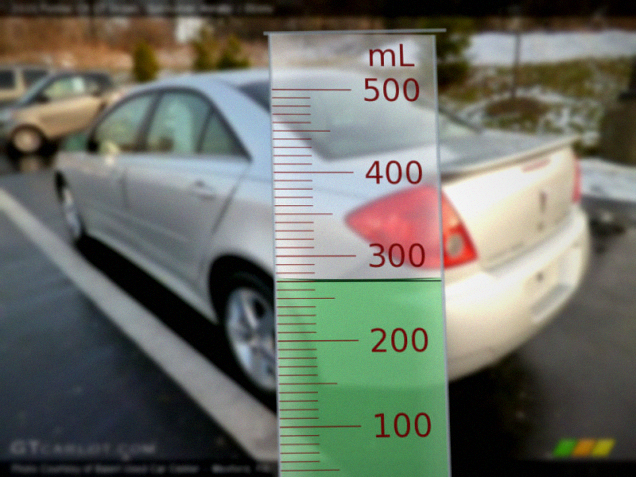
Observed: 270 mL
